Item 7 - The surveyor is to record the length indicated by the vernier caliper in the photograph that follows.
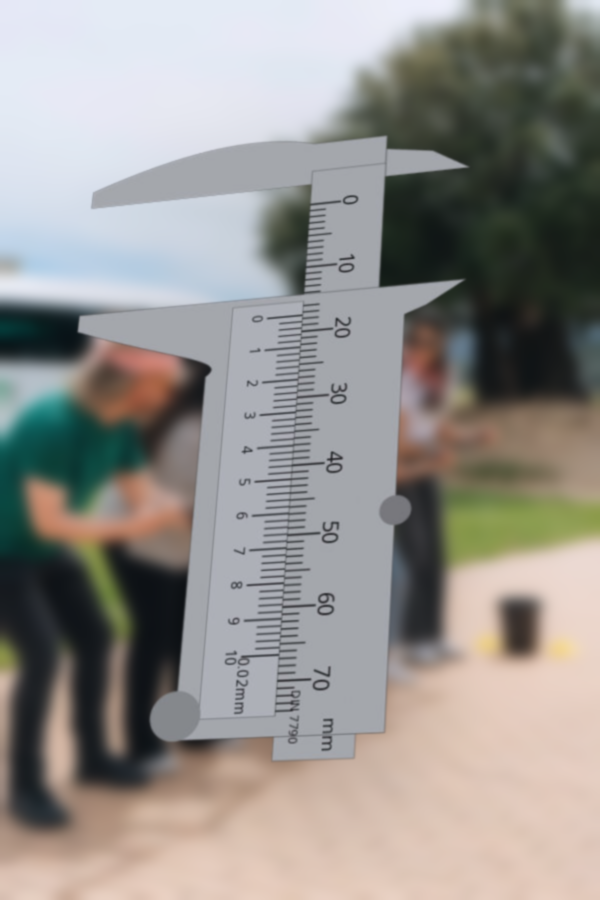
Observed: 17.5 mm
